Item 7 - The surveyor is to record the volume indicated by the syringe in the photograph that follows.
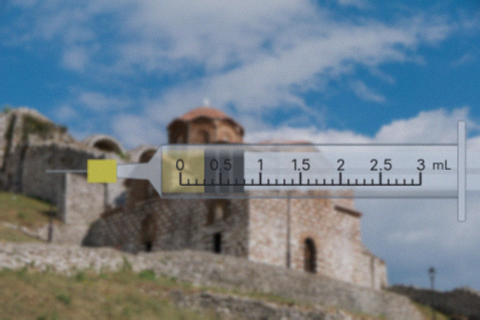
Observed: 0.3 mL
